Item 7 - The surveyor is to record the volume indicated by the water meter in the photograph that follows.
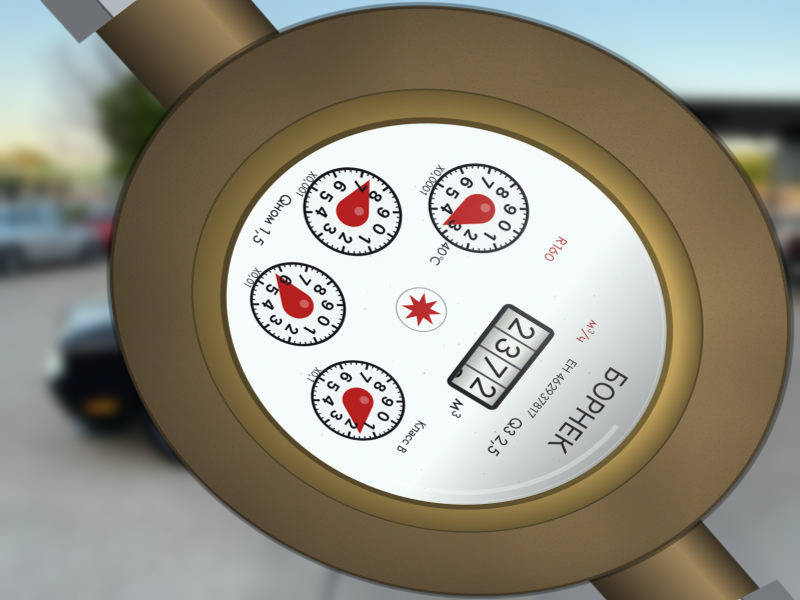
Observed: 2372.1573 m³
